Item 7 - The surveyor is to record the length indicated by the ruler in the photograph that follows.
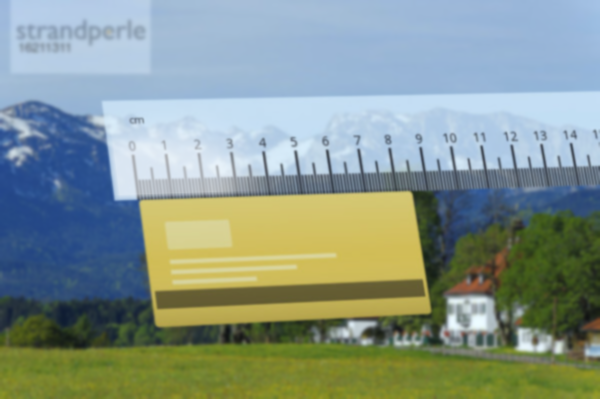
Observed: 8.5 cm
